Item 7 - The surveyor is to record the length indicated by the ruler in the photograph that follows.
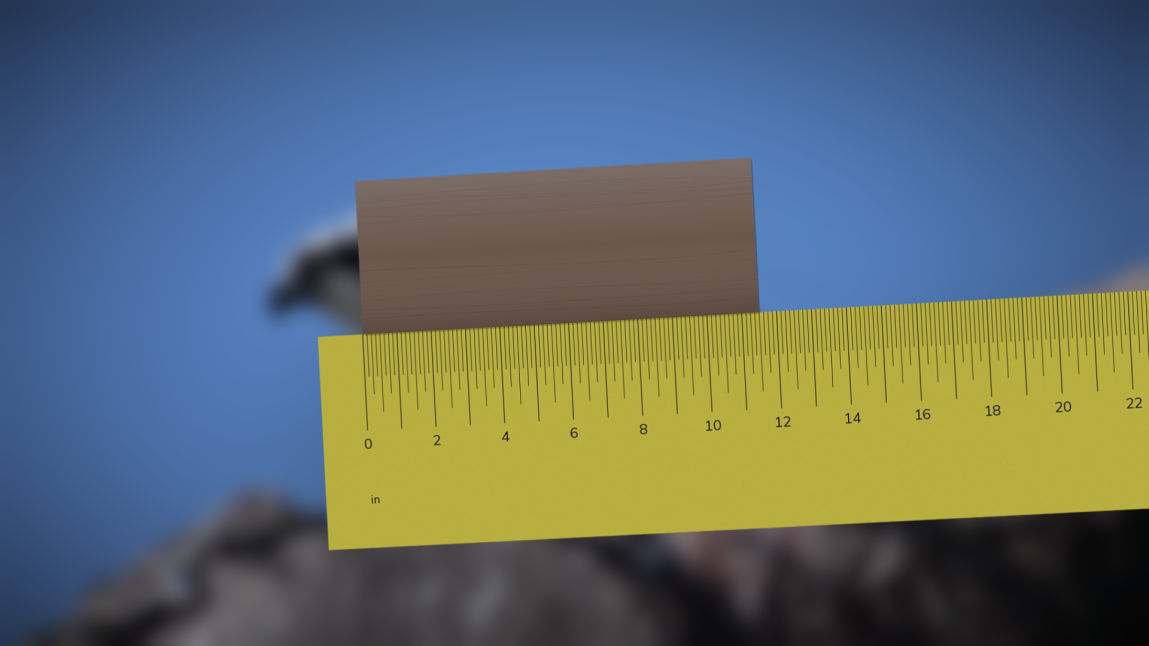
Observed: 11.5 in
